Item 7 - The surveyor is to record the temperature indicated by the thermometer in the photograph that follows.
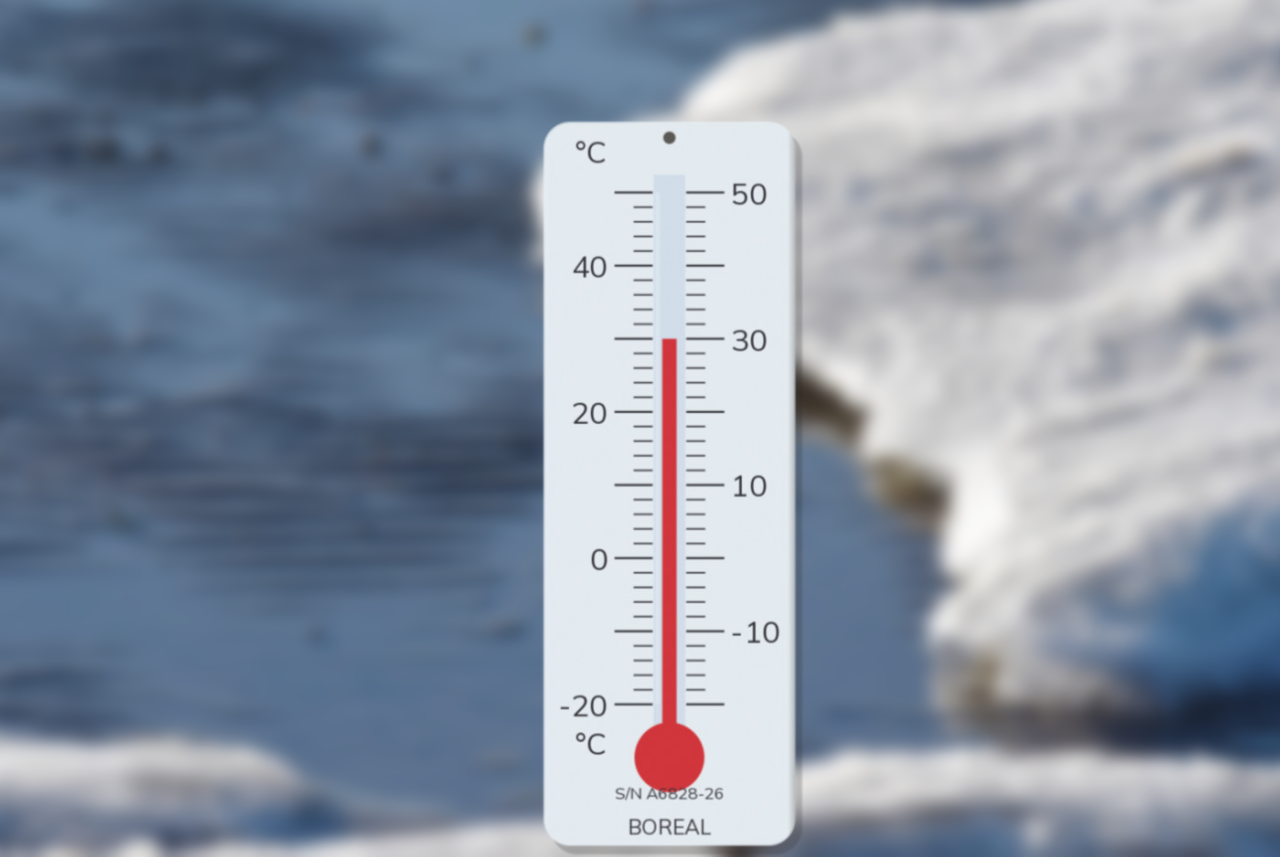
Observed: 30 °C
